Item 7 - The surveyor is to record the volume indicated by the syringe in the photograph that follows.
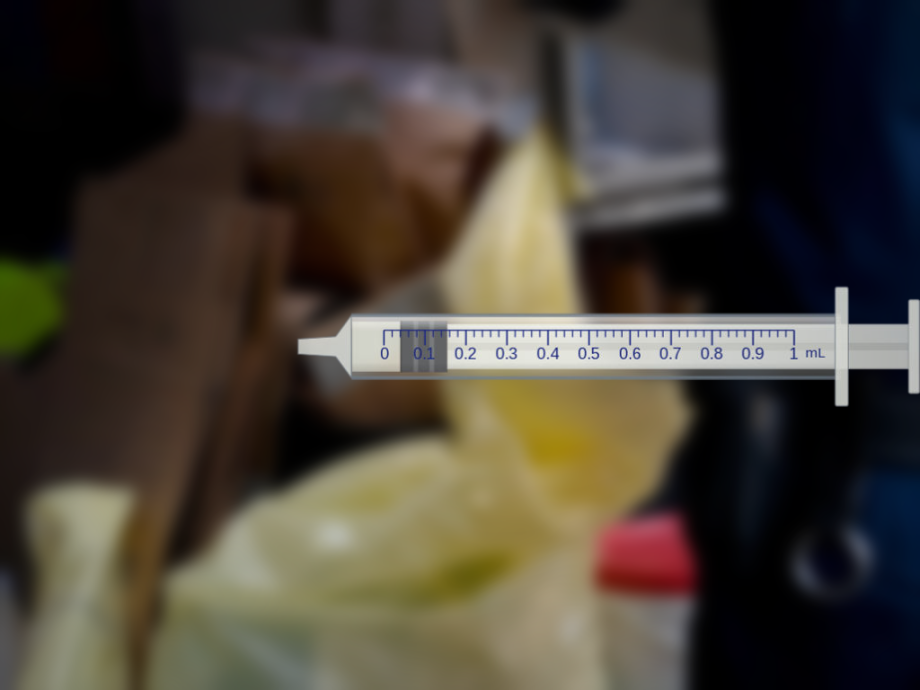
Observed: 0.04 mL
